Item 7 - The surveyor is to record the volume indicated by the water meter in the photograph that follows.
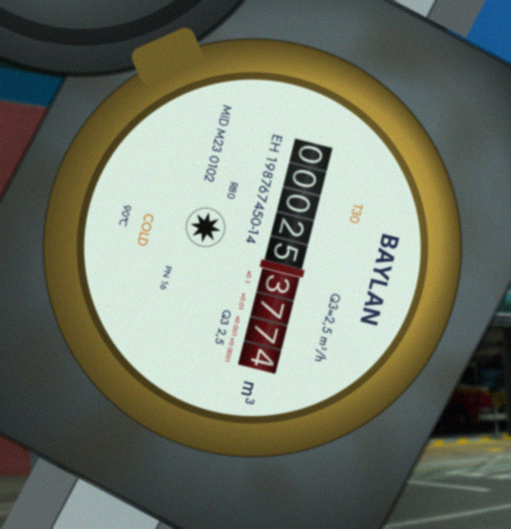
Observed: 25.3774 m³
